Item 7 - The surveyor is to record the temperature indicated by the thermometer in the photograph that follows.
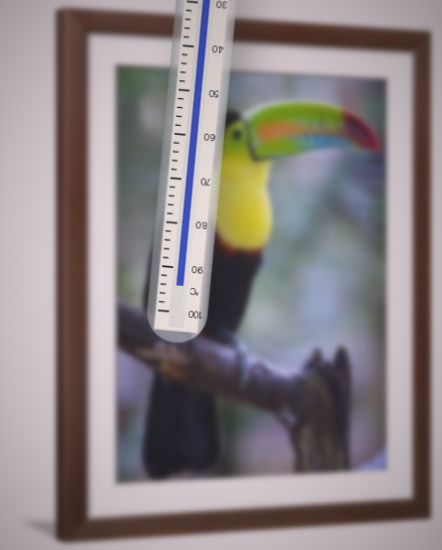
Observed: 94 °C
